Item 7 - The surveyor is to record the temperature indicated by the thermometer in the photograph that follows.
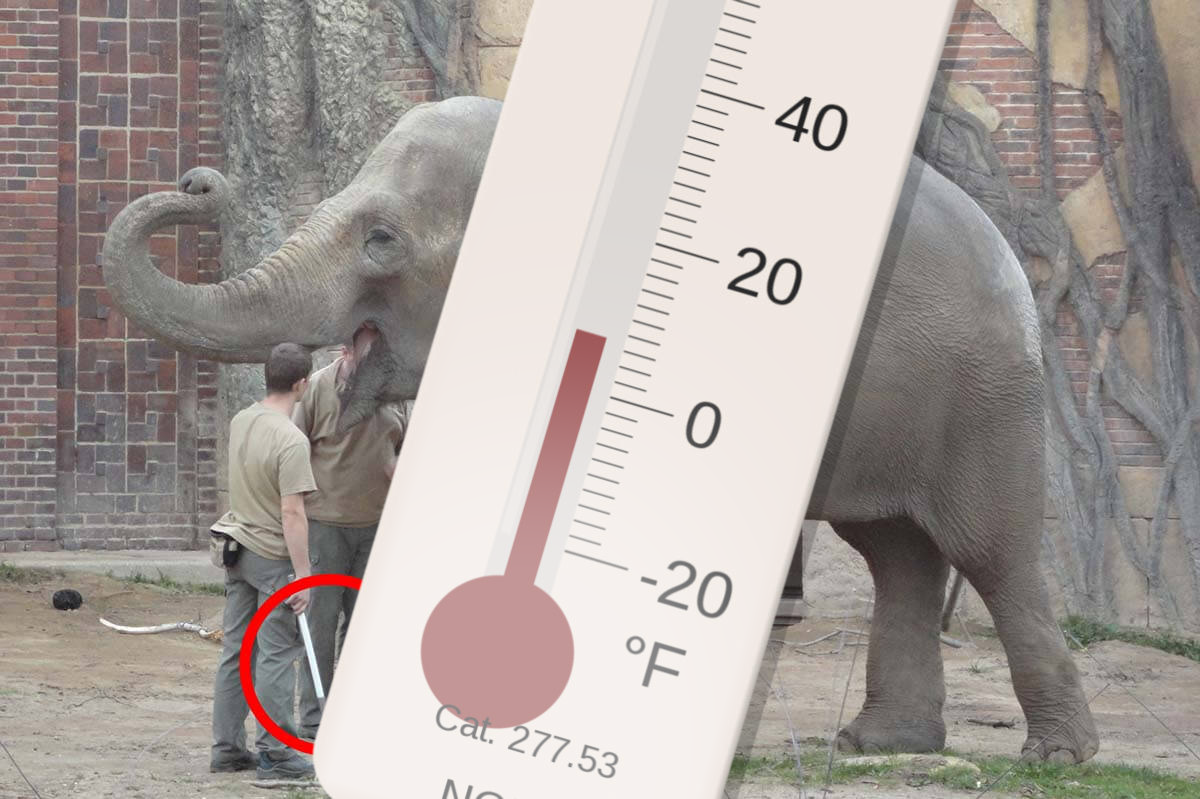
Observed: 7 °F
